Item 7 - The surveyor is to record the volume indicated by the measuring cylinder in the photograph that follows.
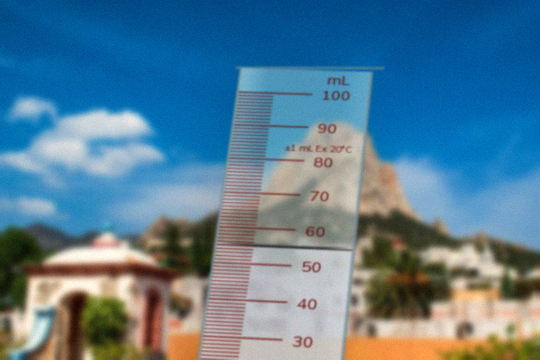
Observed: 55 mL
